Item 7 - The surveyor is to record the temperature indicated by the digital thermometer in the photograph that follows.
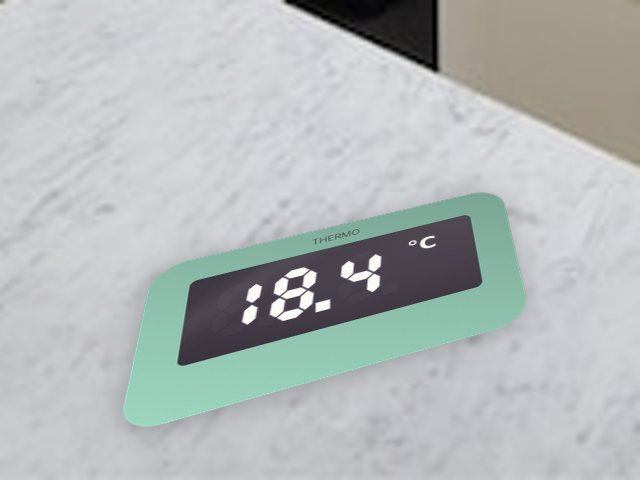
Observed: 18.4 °C
